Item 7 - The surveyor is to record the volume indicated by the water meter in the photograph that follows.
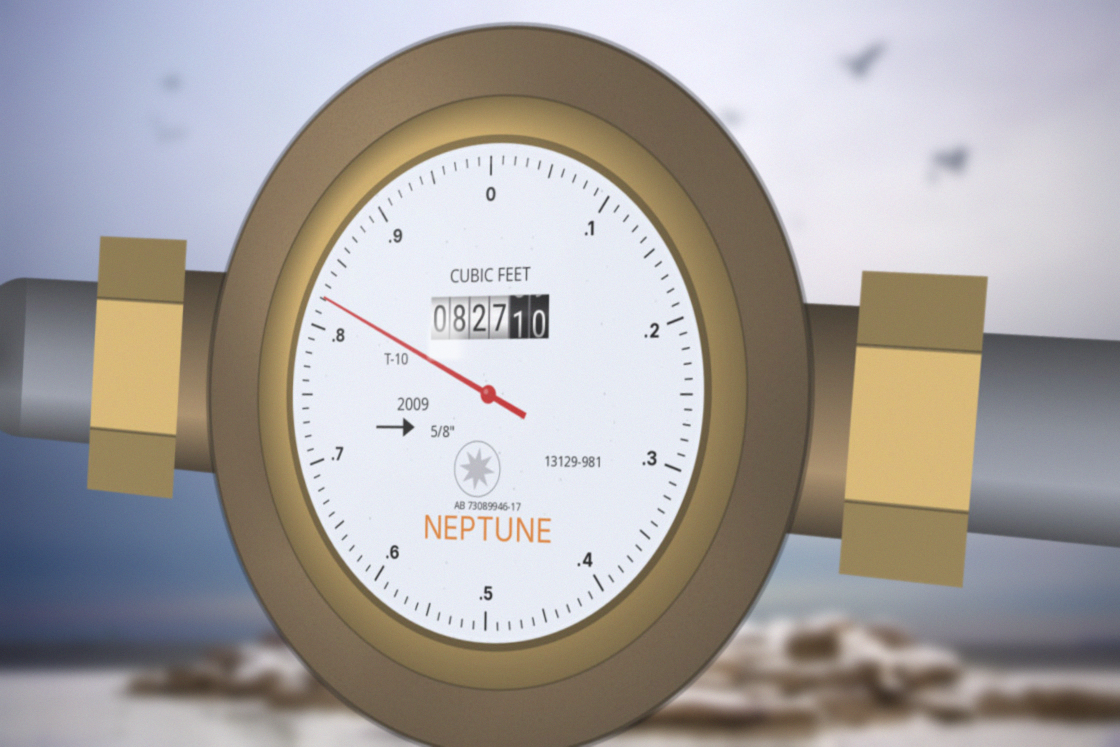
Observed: 82709.82 ft³
